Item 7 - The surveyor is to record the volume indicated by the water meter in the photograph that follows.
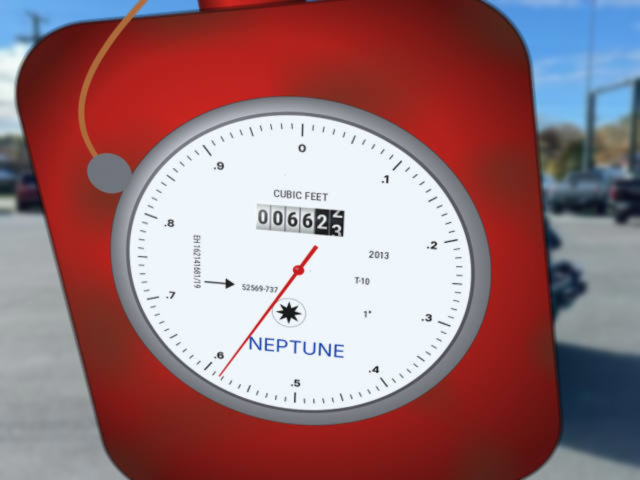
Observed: 6622.58 ft³
